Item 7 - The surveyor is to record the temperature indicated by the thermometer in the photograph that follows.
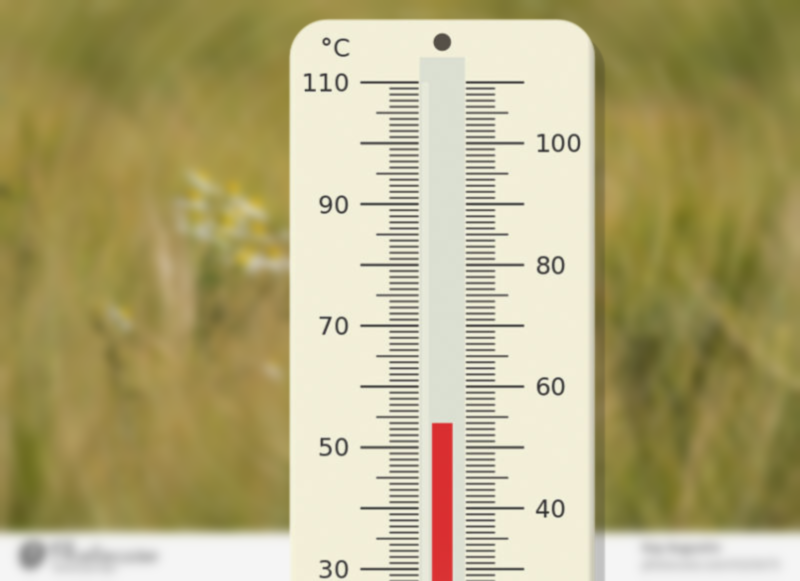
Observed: 54 °C
